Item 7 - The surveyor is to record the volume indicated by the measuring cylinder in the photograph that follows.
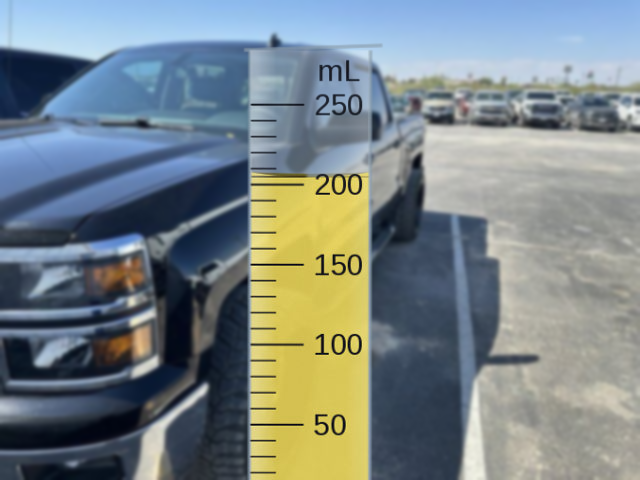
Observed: 205 mL
